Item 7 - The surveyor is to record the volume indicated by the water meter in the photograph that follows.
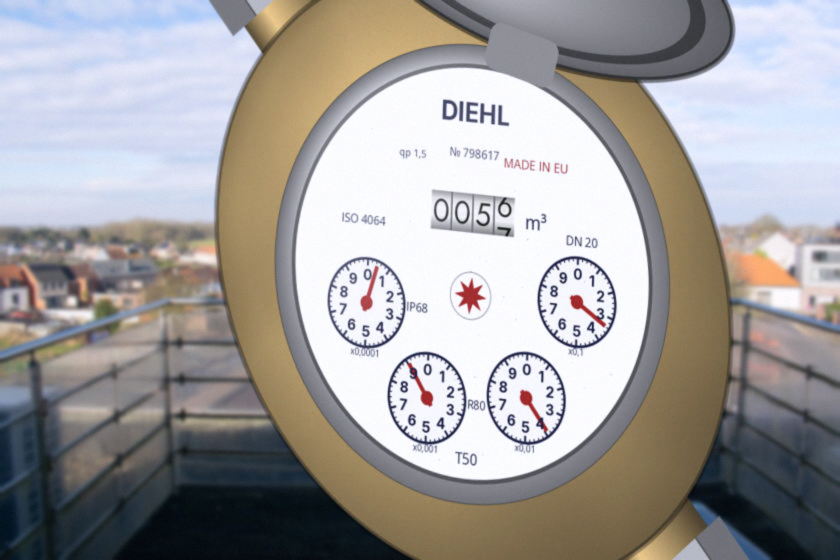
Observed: 56.3390 m³
